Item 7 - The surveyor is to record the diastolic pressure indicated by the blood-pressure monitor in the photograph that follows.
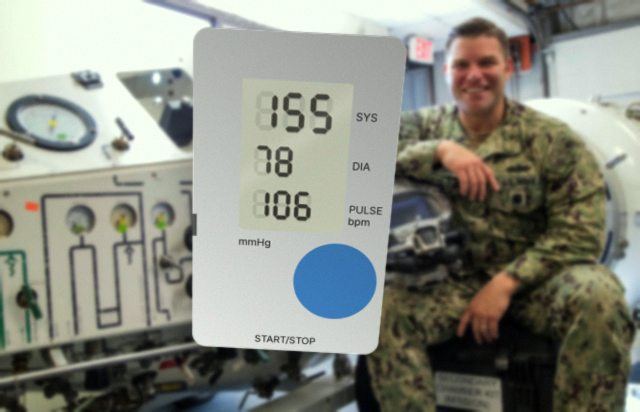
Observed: 78 mmHg
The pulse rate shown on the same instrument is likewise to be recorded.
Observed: 106 bpm
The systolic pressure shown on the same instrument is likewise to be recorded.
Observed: 155 mmHg
